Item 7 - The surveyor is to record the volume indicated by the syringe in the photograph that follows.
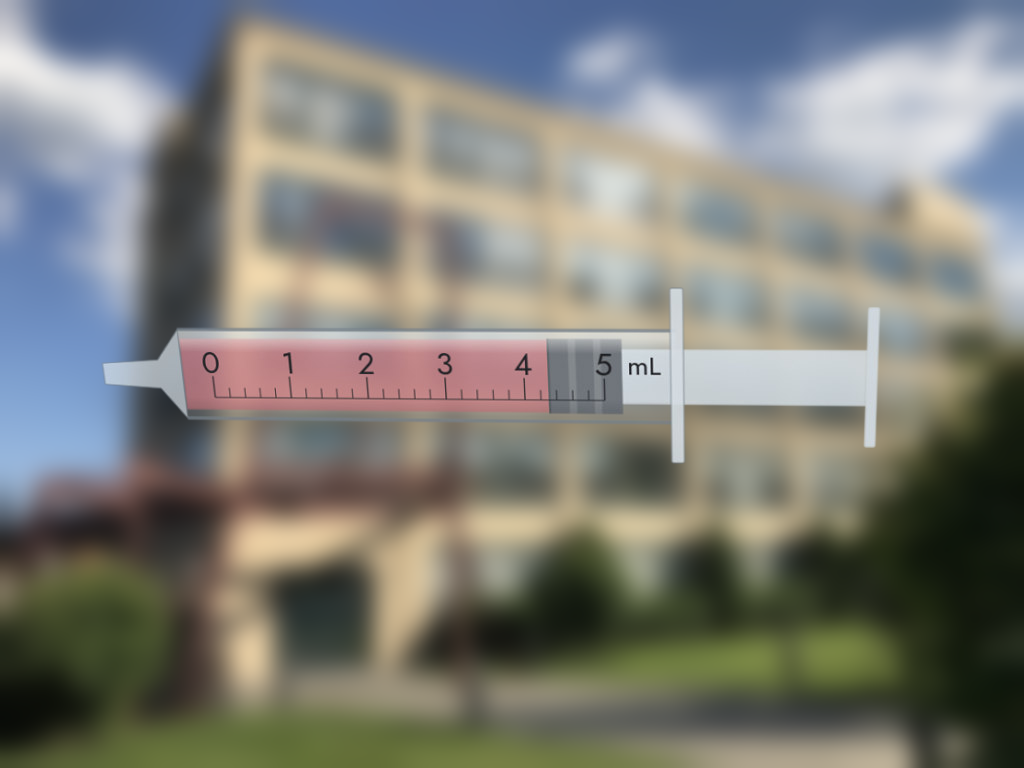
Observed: 4.3 mL
